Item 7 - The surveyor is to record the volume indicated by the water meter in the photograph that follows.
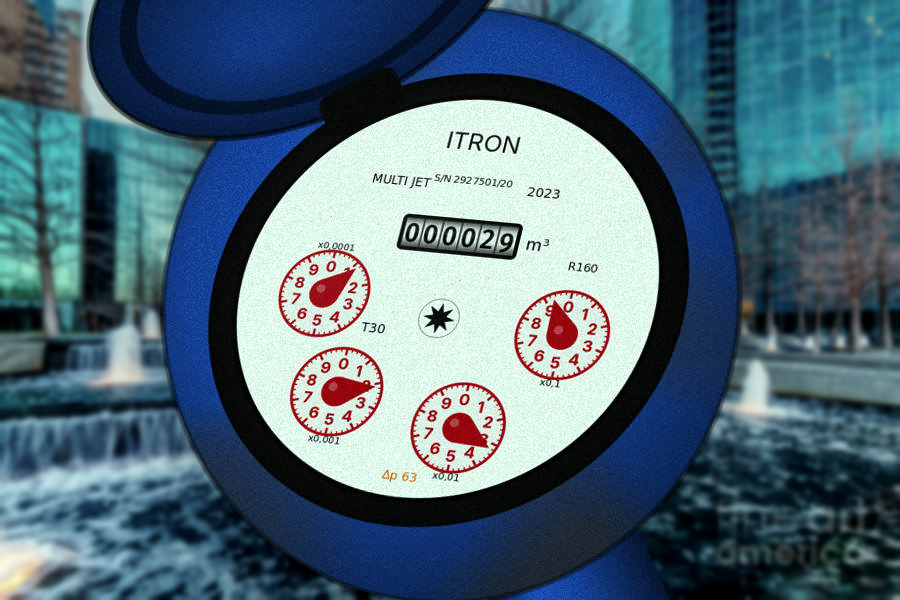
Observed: 28.9321 m³
